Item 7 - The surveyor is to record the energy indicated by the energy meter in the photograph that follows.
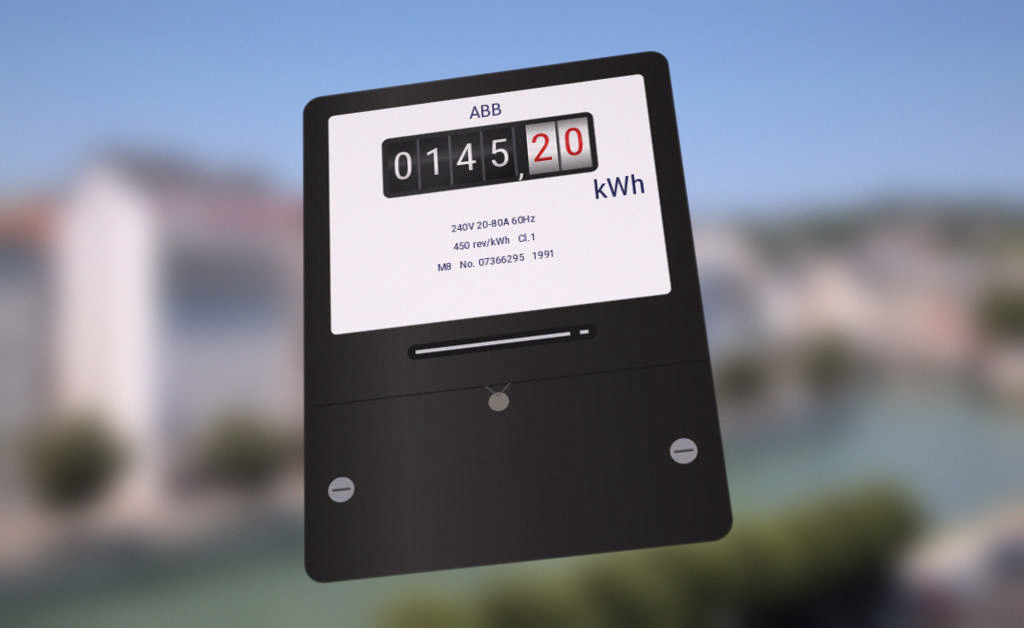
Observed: 145.20 kWh
